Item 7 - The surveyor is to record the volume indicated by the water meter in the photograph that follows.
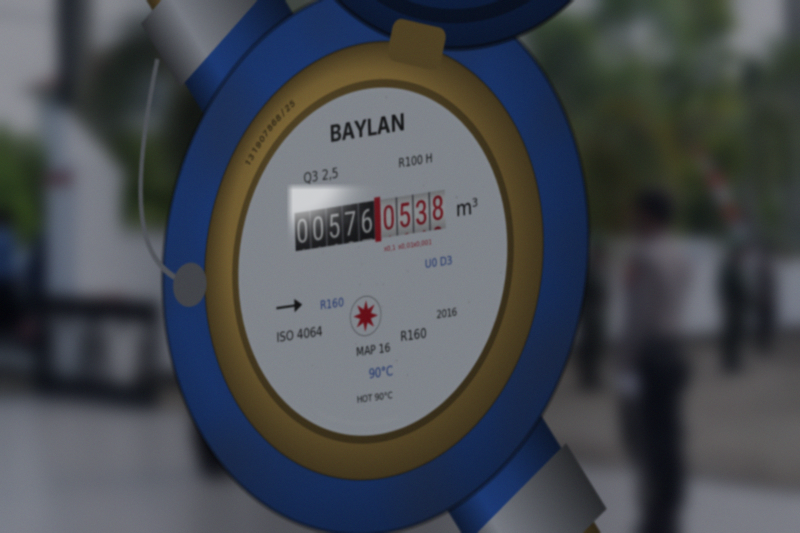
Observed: 576.0538 m³
